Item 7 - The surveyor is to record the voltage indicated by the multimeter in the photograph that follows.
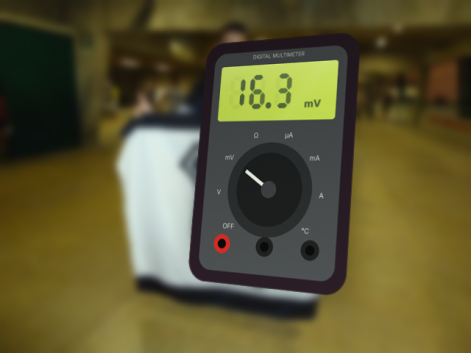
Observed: 16.3 mV
